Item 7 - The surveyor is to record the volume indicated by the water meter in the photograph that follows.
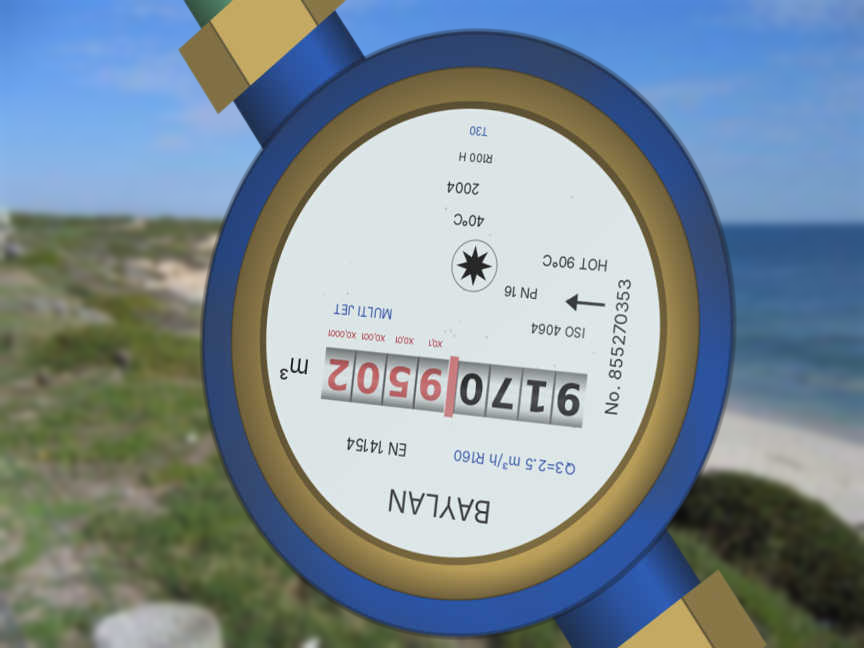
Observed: 9170.9502 m³
